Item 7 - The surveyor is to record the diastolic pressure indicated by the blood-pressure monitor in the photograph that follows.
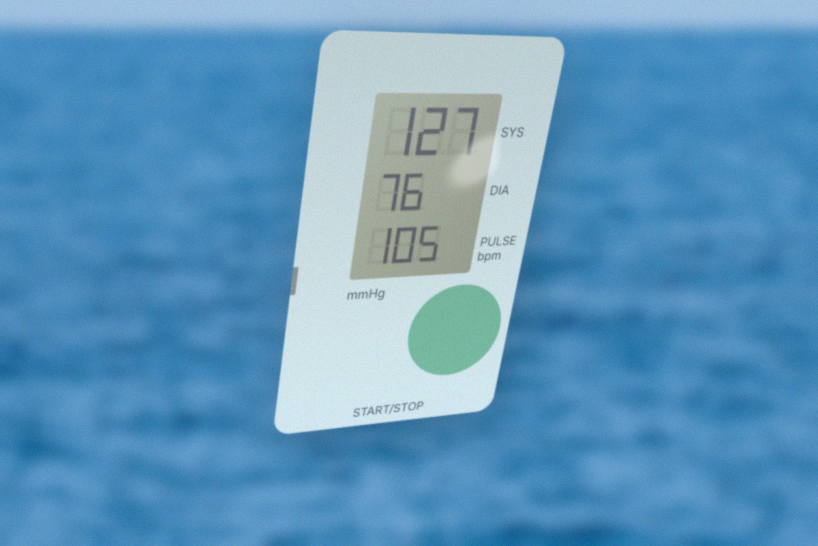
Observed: 76 mmHg
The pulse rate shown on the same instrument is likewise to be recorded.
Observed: 105 bpm
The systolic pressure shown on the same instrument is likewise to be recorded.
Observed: 127 mmHg
